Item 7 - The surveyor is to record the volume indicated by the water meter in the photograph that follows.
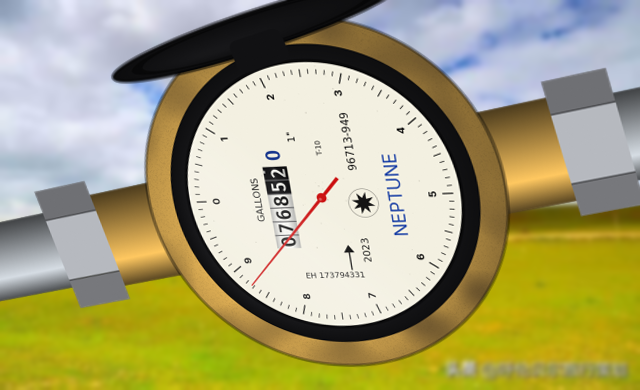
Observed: 768518.7 gal
